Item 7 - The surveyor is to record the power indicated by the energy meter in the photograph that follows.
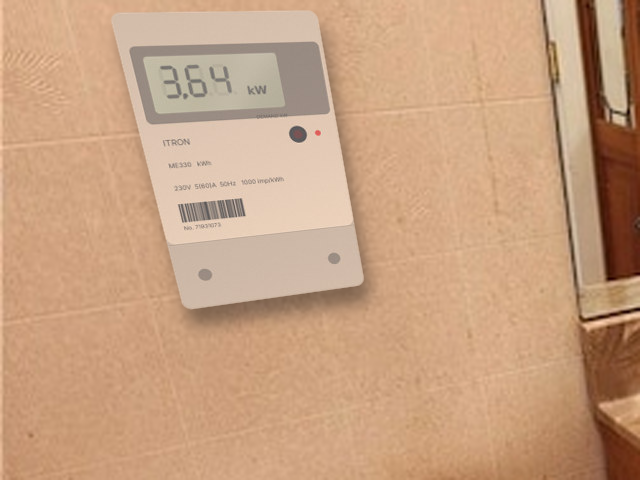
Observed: 3.64 kW
